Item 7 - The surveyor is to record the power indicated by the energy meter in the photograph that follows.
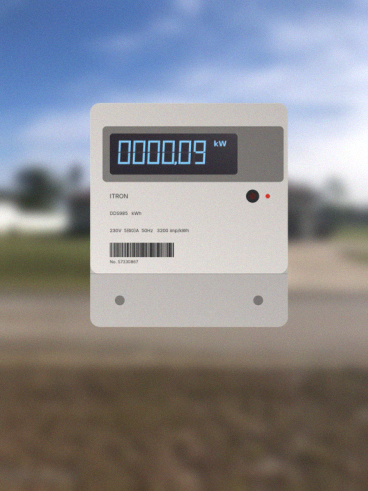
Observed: 0.09 kW
